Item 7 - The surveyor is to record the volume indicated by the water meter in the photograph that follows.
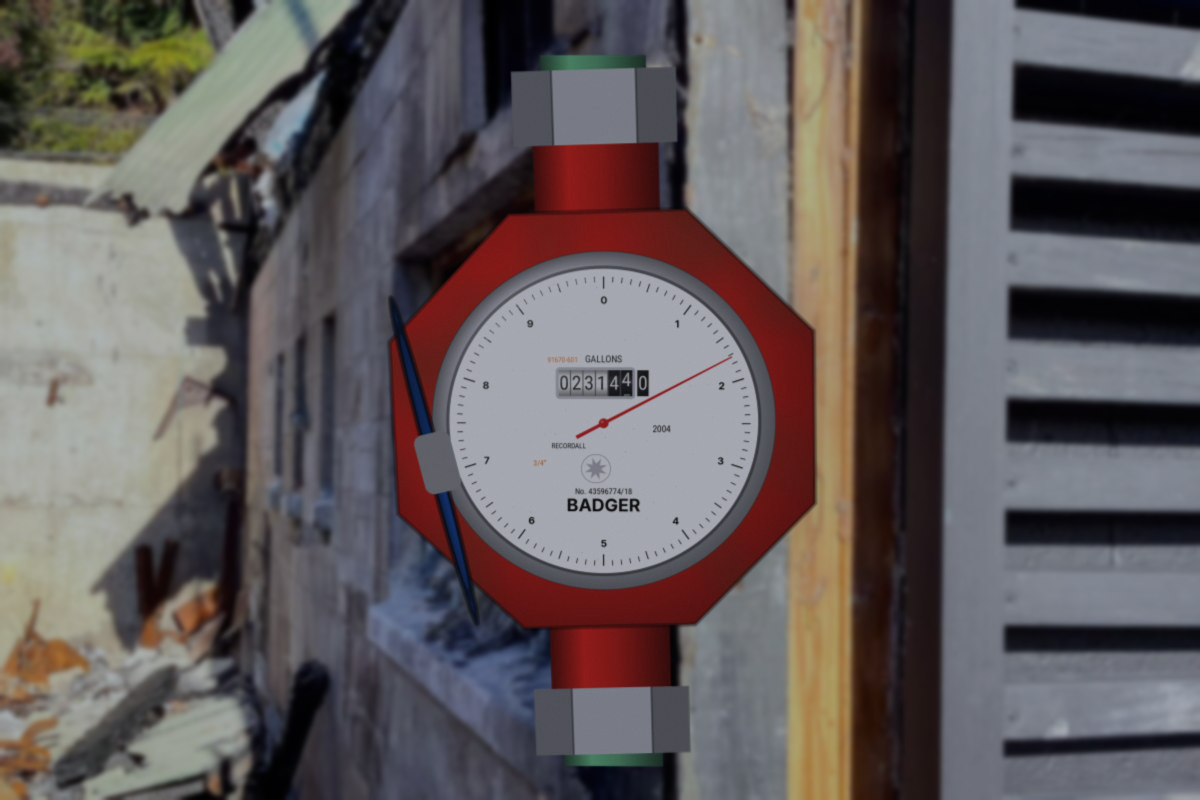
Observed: 231441.7 gal
